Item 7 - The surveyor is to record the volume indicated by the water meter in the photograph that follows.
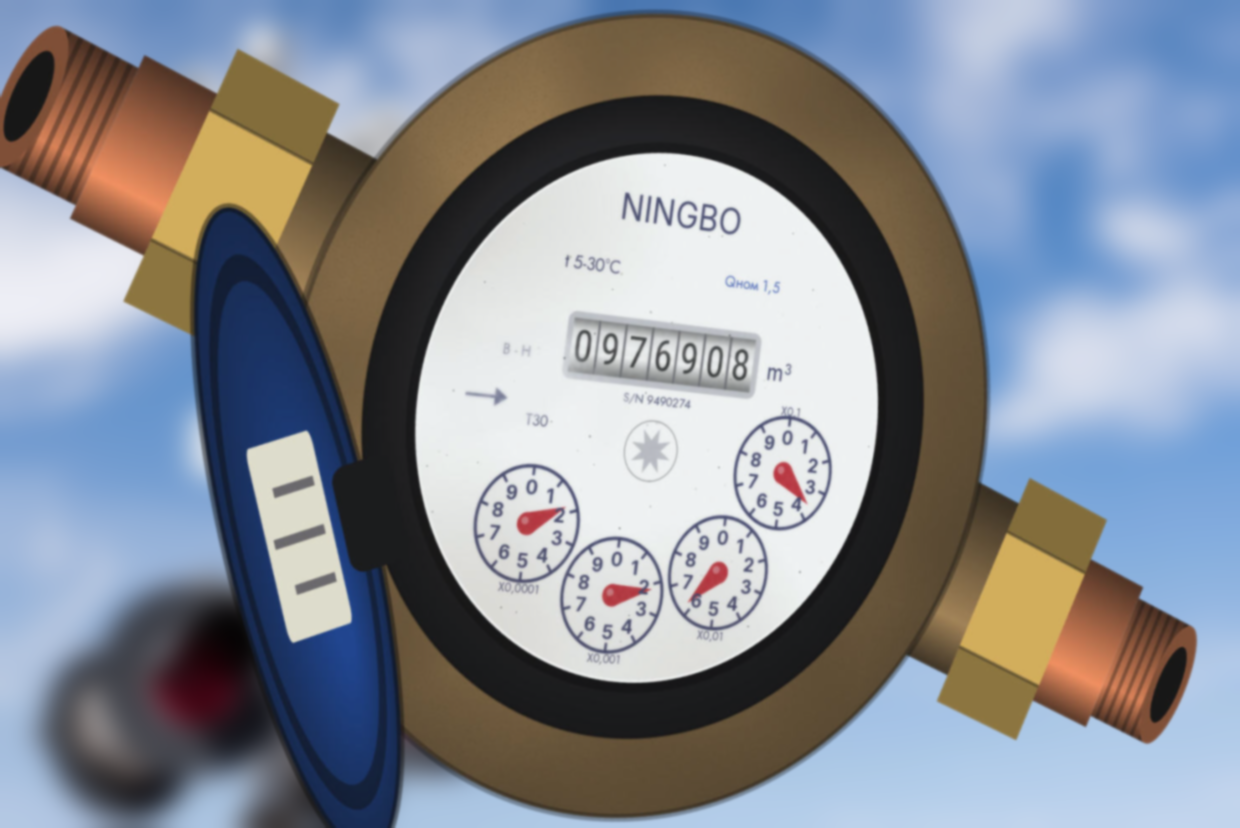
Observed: 976908.3621 m³
